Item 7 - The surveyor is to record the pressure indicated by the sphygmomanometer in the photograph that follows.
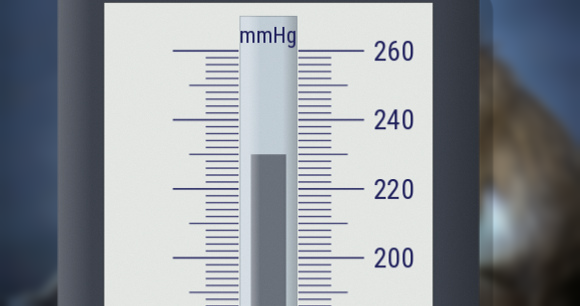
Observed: 230 mmHg
